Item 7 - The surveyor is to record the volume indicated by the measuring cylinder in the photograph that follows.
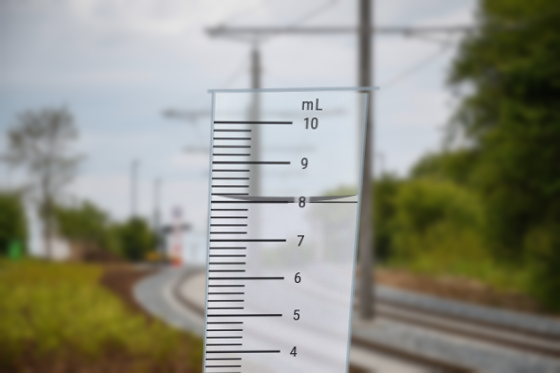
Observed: 8 mL
